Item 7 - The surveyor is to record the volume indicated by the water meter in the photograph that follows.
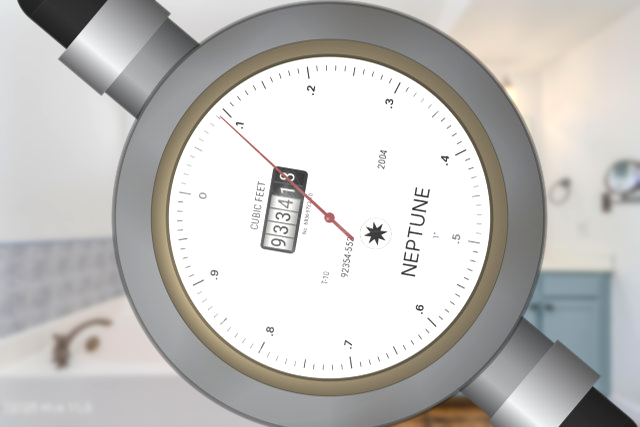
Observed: 933418.09 ft³
